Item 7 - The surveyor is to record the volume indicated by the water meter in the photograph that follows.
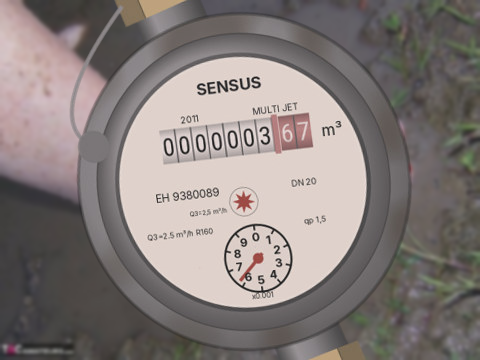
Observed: 3.676 m³
